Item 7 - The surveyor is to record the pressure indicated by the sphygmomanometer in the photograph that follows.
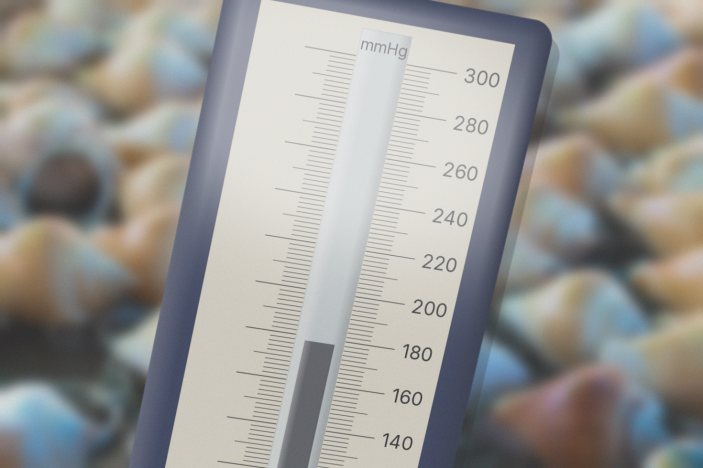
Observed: 178 mmHg
